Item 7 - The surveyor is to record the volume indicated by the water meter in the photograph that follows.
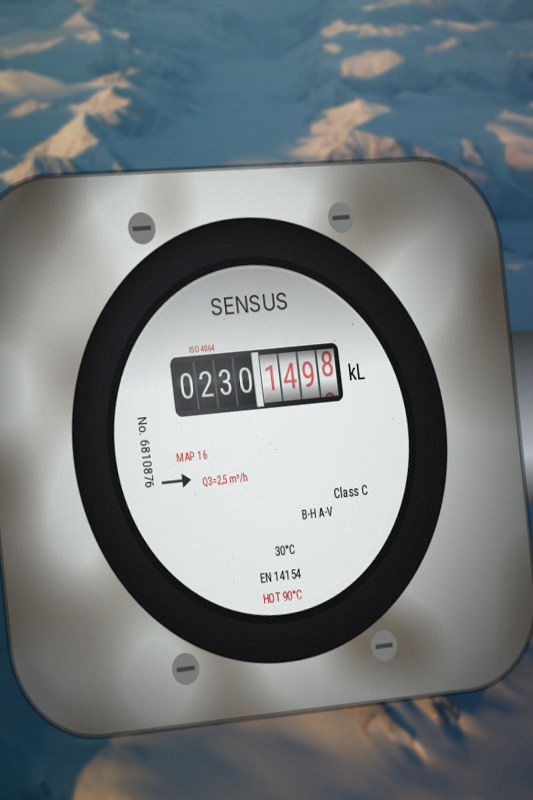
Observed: 230.1498 kL
